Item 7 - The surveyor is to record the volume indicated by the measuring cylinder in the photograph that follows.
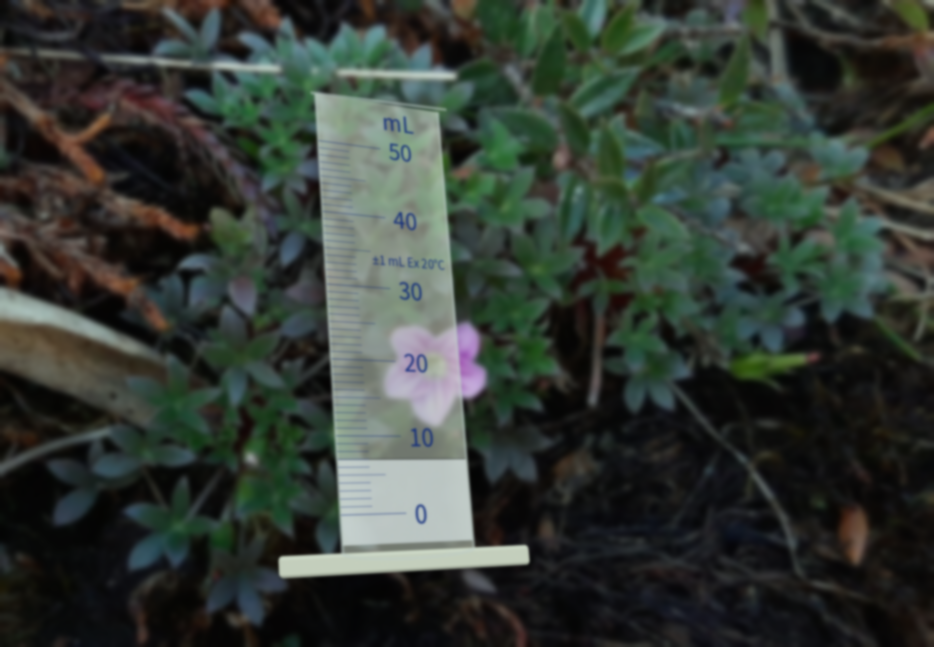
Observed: 7 mL
